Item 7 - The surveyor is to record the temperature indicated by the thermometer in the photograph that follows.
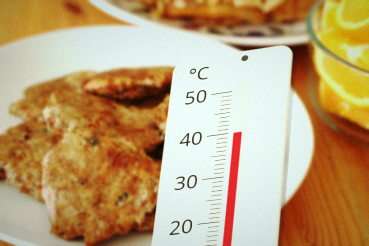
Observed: 40 °C
